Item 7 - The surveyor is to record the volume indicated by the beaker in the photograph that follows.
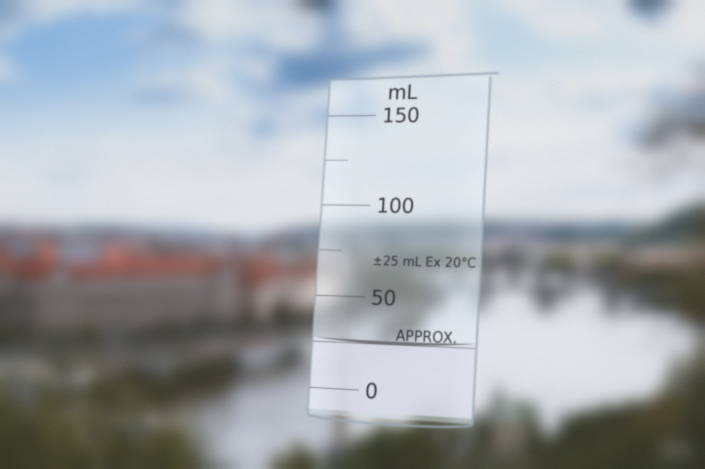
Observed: 25 mL
